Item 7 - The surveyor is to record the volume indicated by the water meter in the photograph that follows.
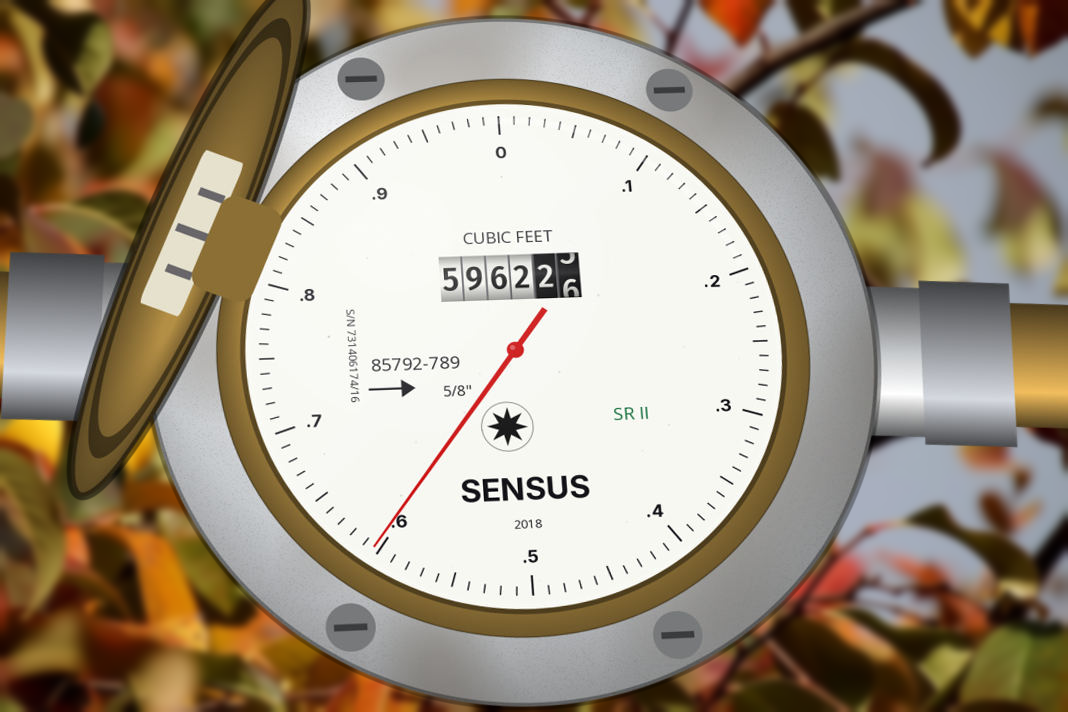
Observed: 596225.60 ft³
